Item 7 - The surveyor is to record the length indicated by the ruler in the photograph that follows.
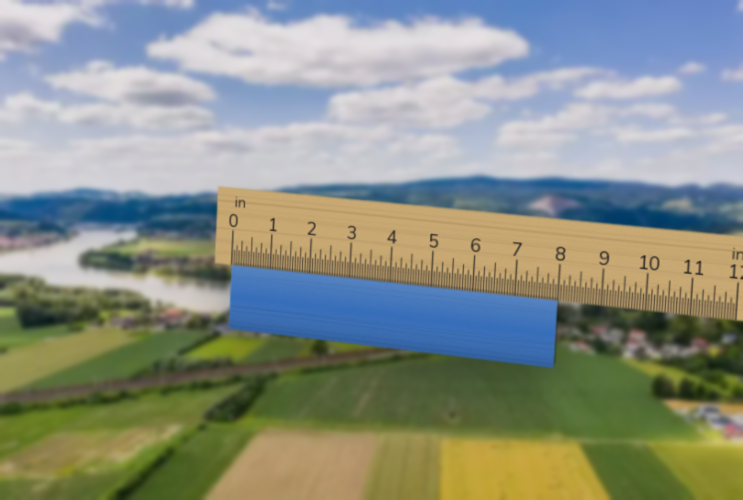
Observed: 8 in
